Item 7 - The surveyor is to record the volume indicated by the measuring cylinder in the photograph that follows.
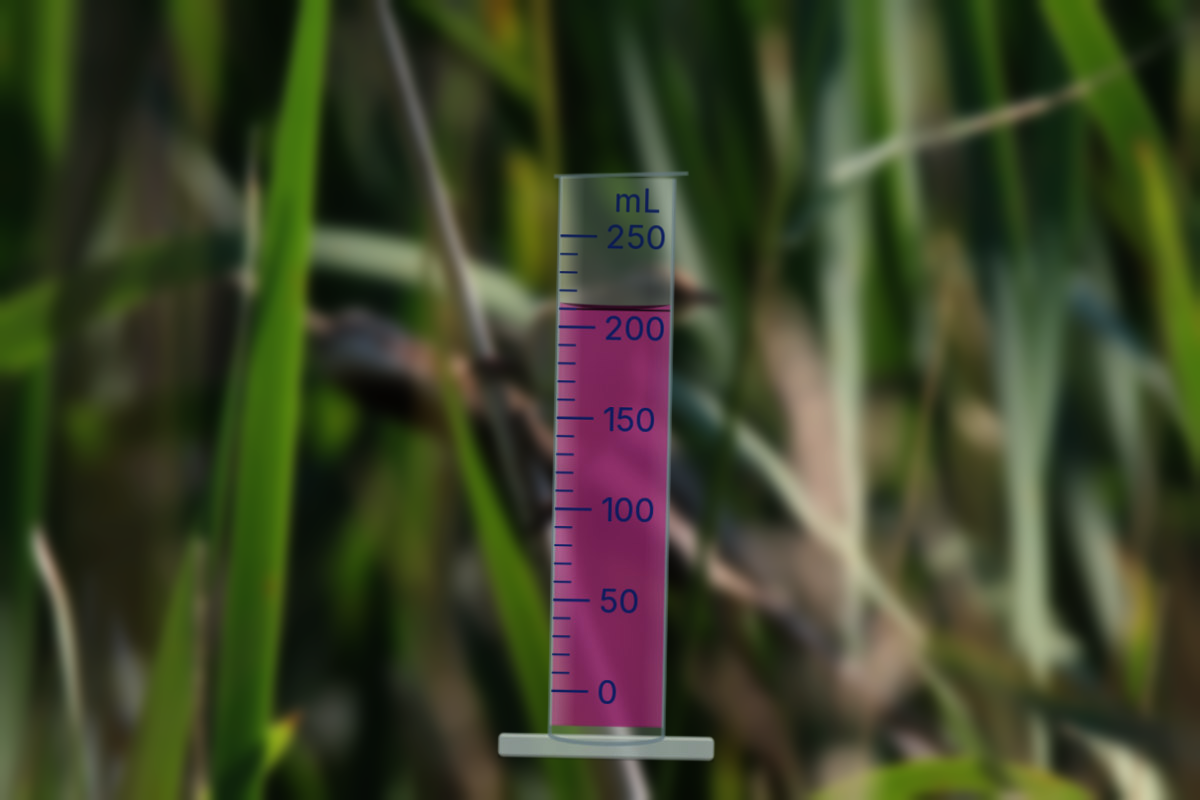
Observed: 210 mL
